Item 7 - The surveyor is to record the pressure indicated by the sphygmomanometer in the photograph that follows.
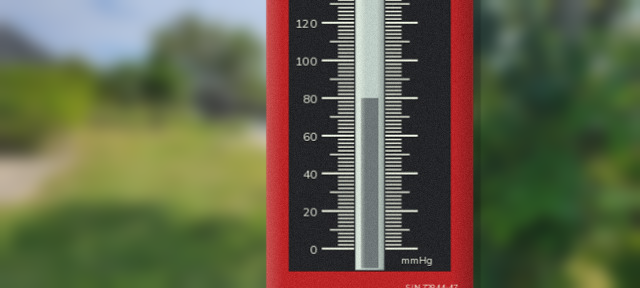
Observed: 80 mmHg
